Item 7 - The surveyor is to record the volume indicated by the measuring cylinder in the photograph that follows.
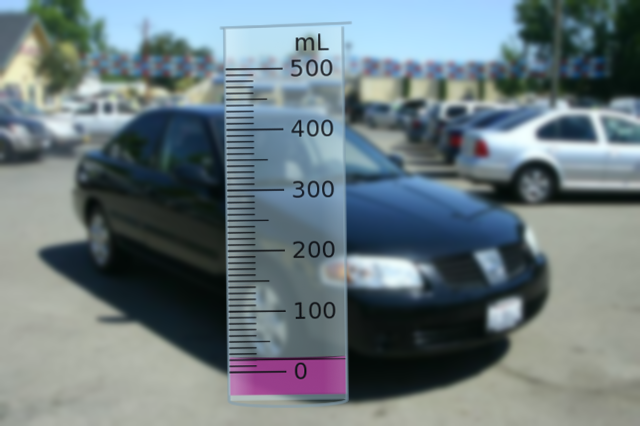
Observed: 20 mL
